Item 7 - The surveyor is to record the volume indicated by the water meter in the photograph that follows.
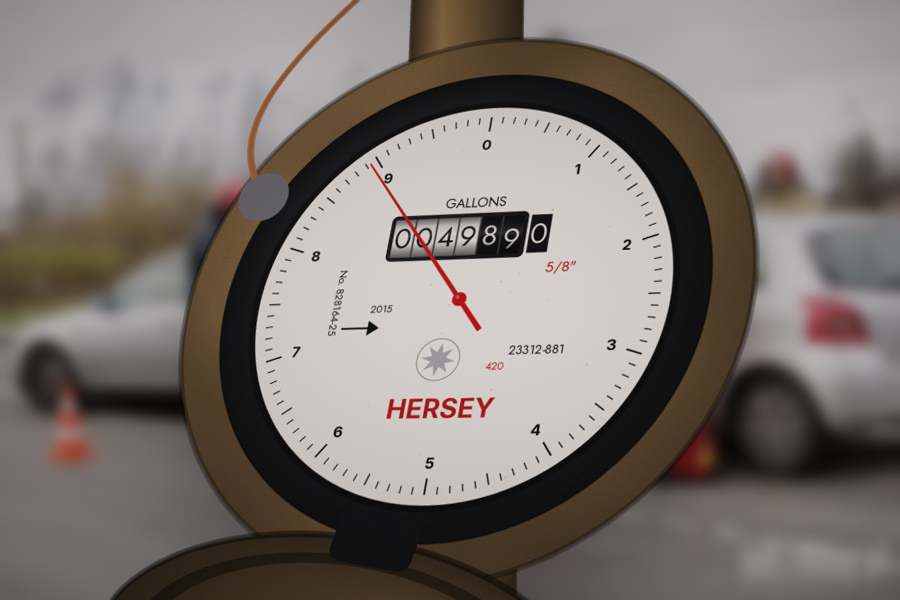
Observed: 49888.9 gal
